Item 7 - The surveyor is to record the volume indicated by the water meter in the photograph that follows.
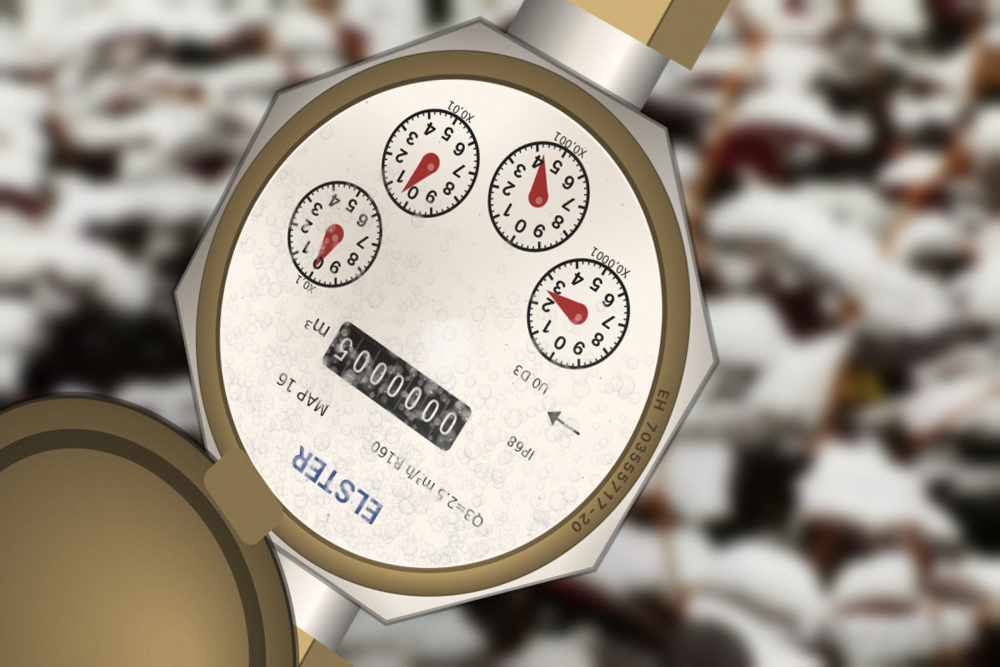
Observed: 5.0042 m³
